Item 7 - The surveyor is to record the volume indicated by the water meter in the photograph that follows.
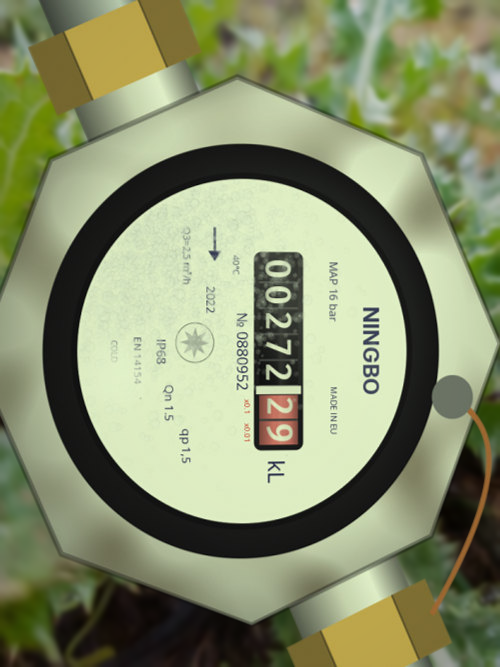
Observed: 272.29 kL
